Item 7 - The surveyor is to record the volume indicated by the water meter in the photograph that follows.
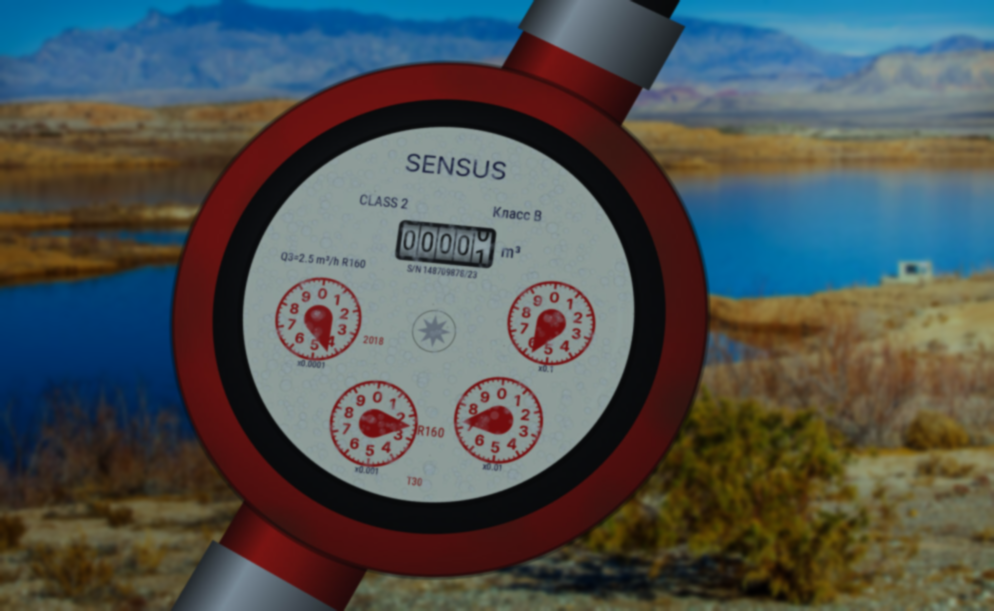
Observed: 0.5724 m³
